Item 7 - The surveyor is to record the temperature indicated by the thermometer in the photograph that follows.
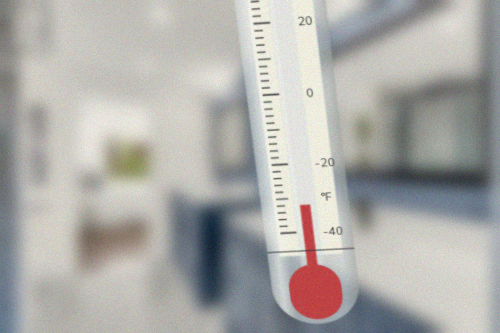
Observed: -32 °F
